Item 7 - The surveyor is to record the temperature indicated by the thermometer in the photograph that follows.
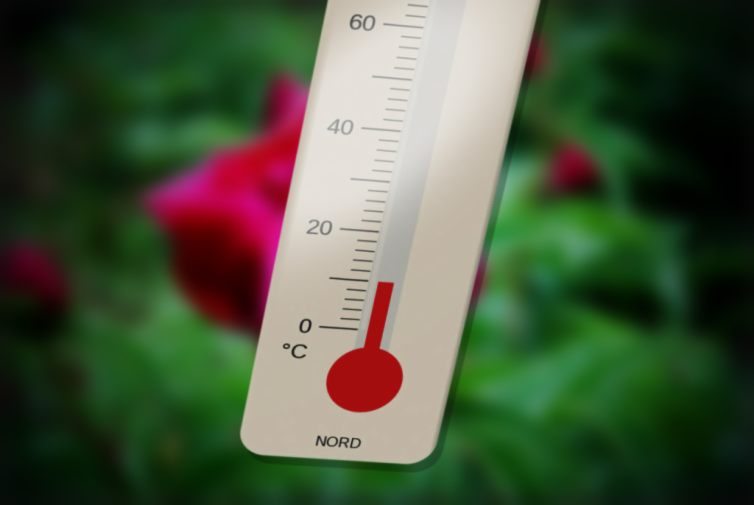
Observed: 10 °C
